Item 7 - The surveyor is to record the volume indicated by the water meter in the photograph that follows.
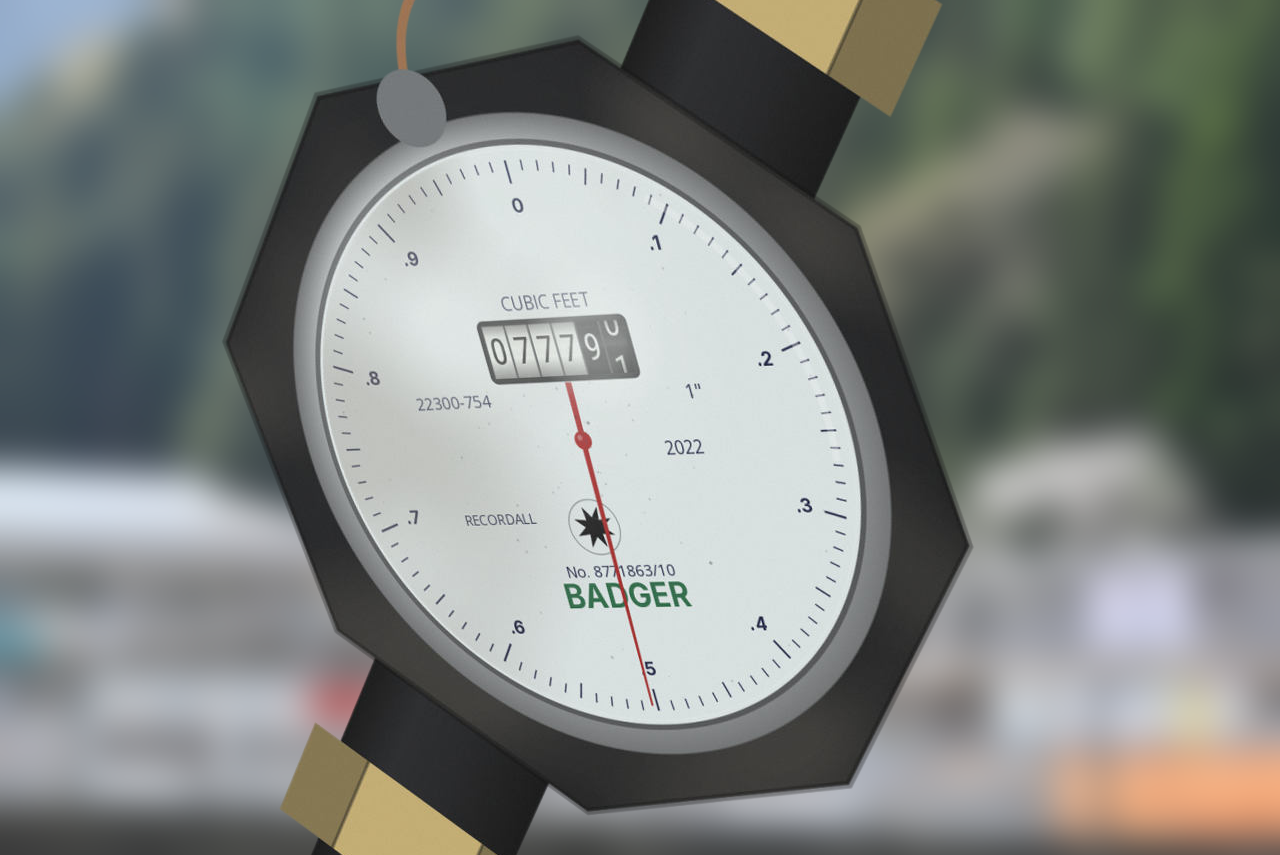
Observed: 77790.50 ft³
